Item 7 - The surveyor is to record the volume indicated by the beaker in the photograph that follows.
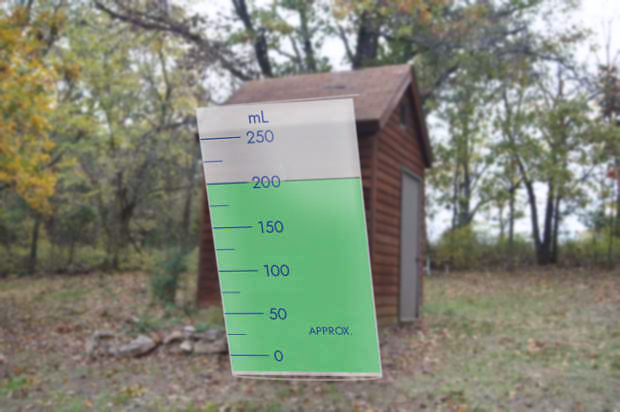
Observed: 200 mL
